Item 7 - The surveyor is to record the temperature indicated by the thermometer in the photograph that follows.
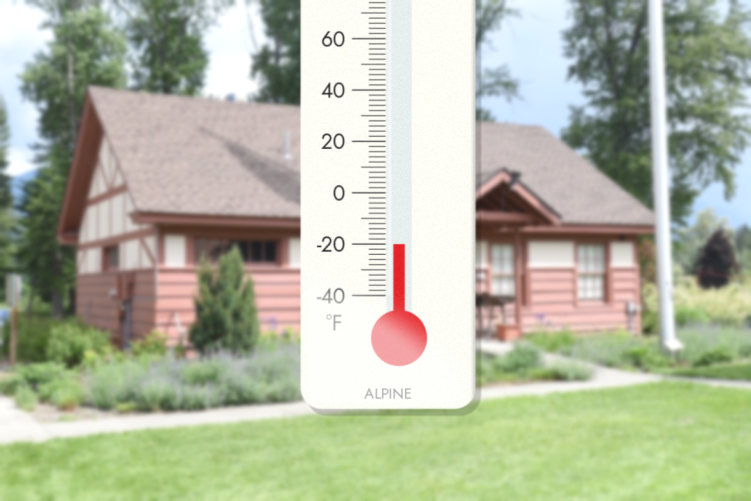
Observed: -20 °F
